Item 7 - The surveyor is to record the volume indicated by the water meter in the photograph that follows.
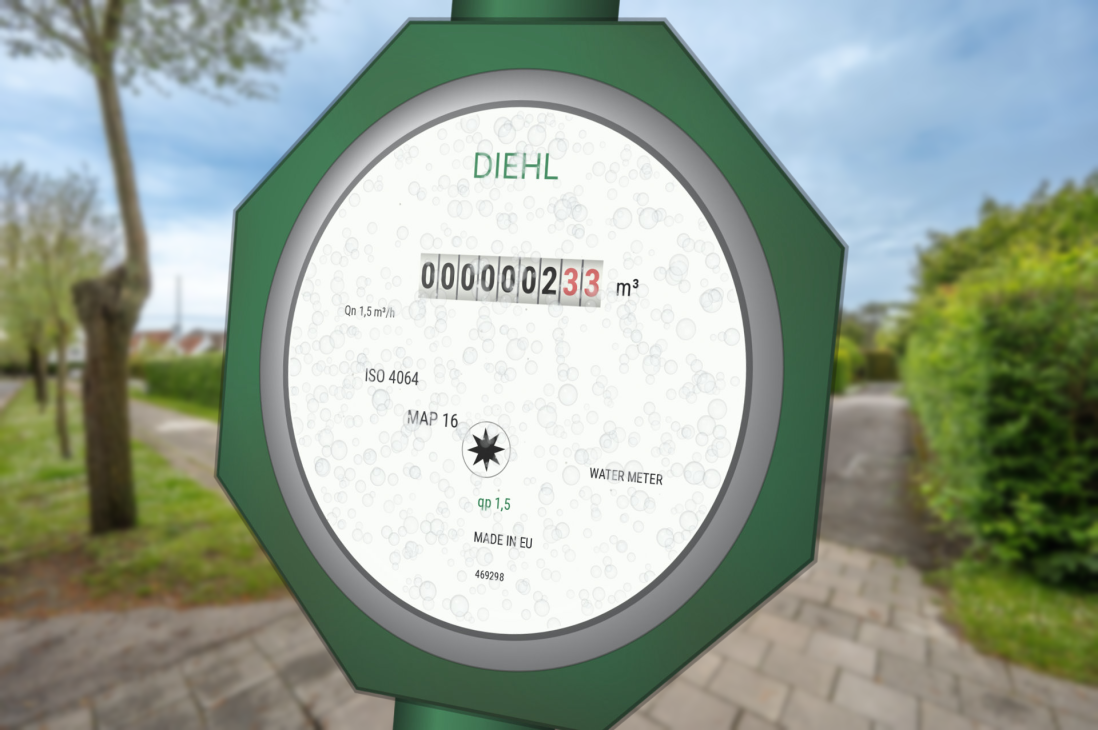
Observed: 2.33 m³
